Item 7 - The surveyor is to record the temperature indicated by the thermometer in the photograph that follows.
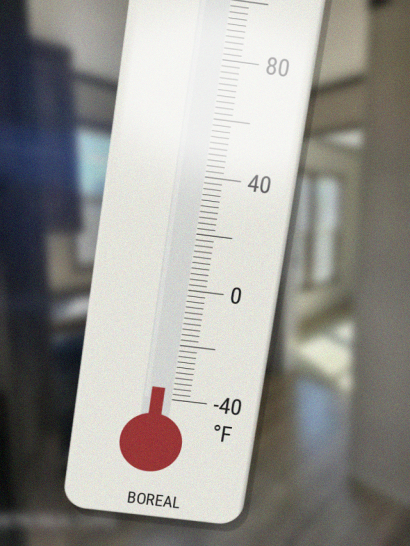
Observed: -36 °F
